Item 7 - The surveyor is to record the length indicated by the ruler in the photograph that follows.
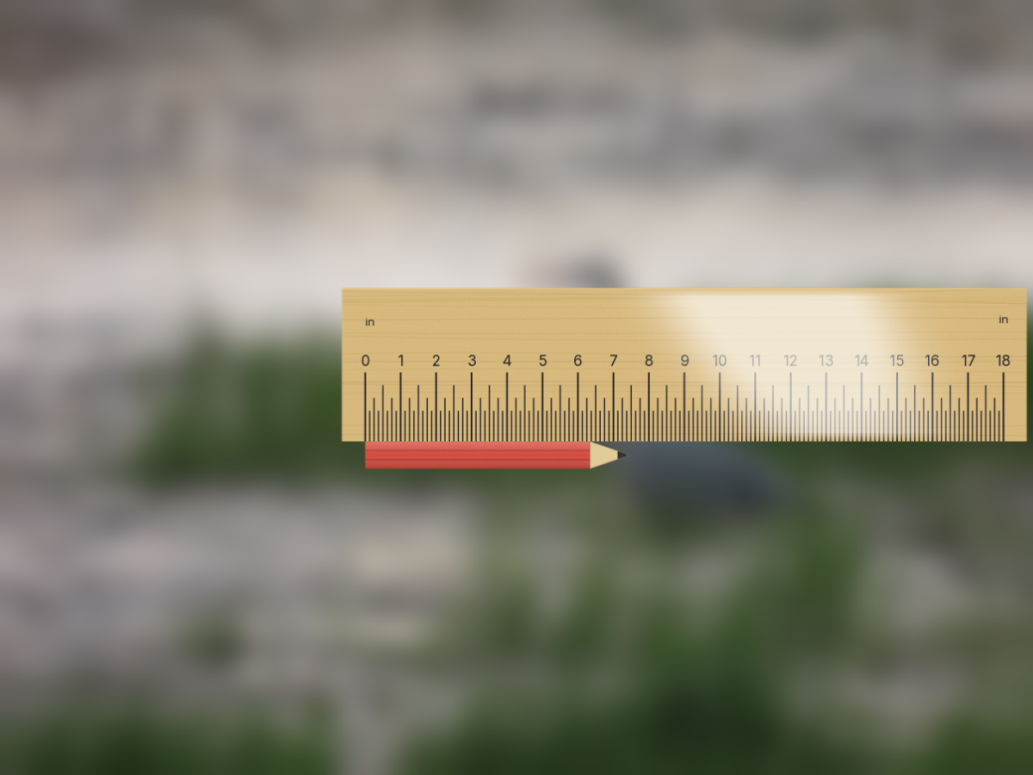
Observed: 7.375 in
